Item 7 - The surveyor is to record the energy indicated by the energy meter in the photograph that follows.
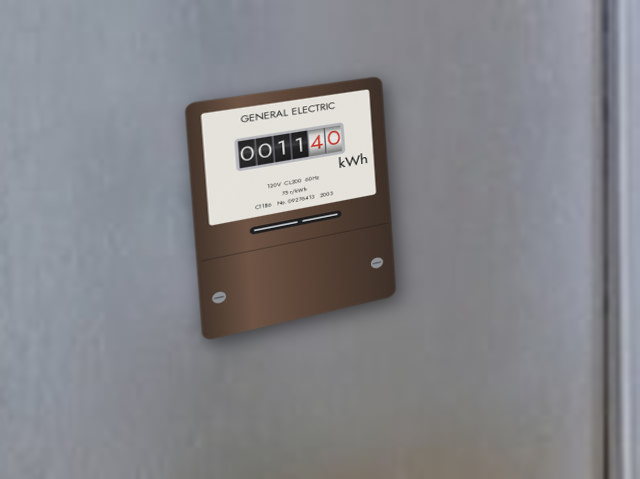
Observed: 11.40 kWh
